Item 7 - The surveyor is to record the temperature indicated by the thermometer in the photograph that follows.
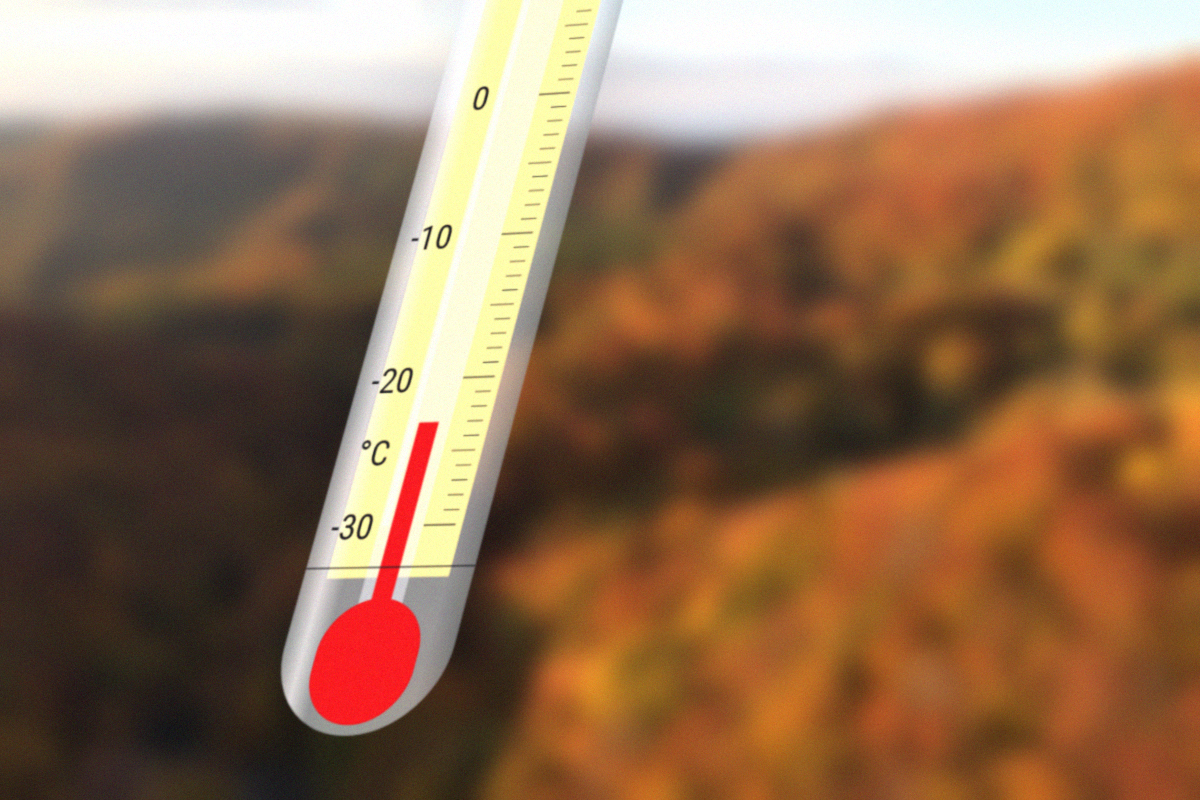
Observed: -23 °C
